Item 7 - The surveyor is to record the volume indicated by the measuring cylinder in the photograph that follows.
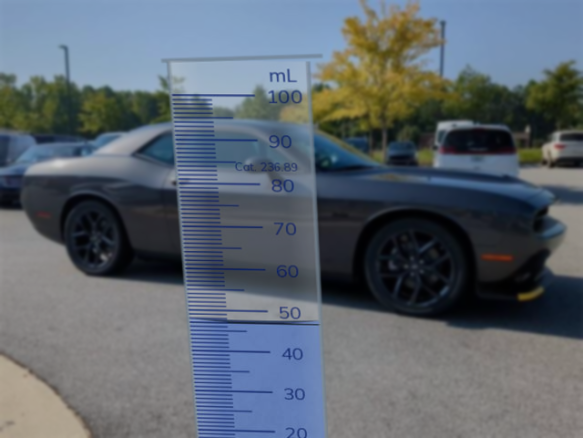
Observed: 47 mL
